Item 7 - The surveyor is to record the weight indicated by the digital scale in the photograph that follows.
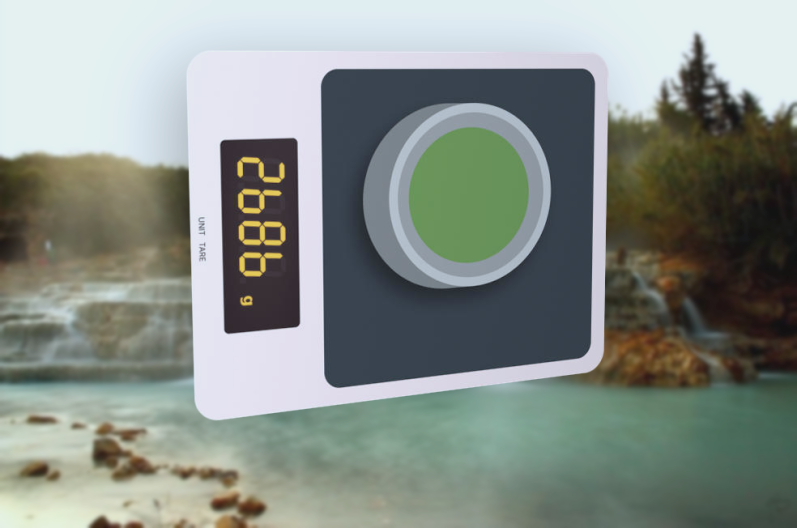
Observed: 2686 g
